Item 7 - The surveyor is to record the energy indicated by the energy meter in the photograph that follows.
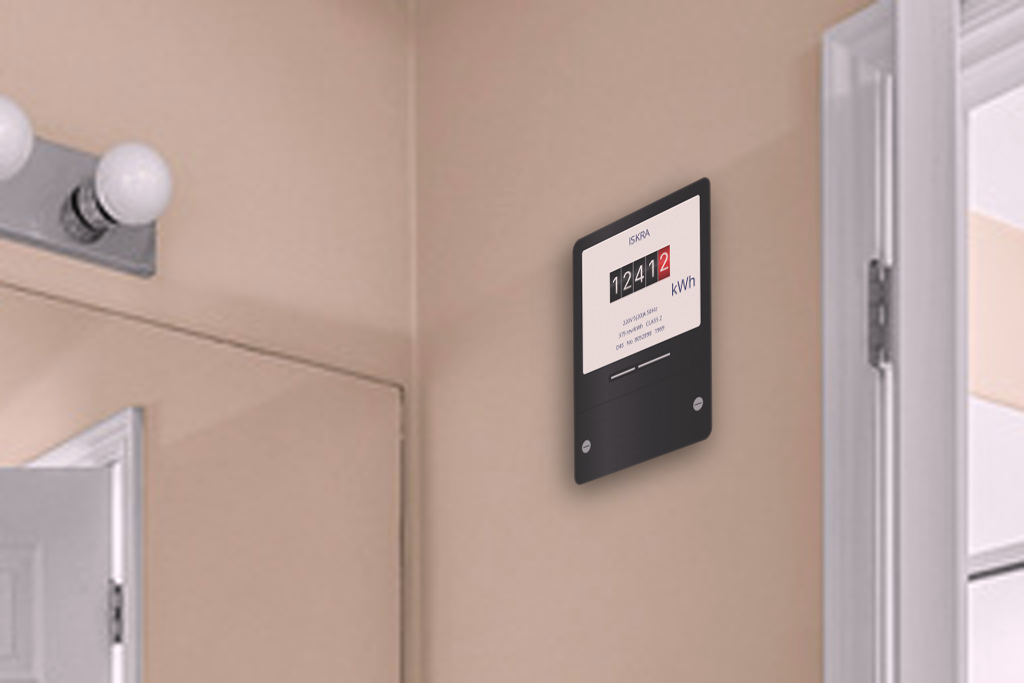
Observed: 1241.2 kWh
